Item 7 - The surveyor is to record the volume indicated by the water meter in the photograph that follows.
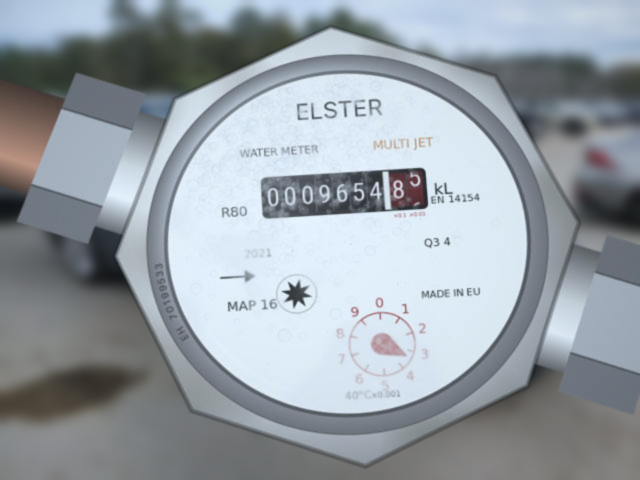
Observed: 9654.853 kL
